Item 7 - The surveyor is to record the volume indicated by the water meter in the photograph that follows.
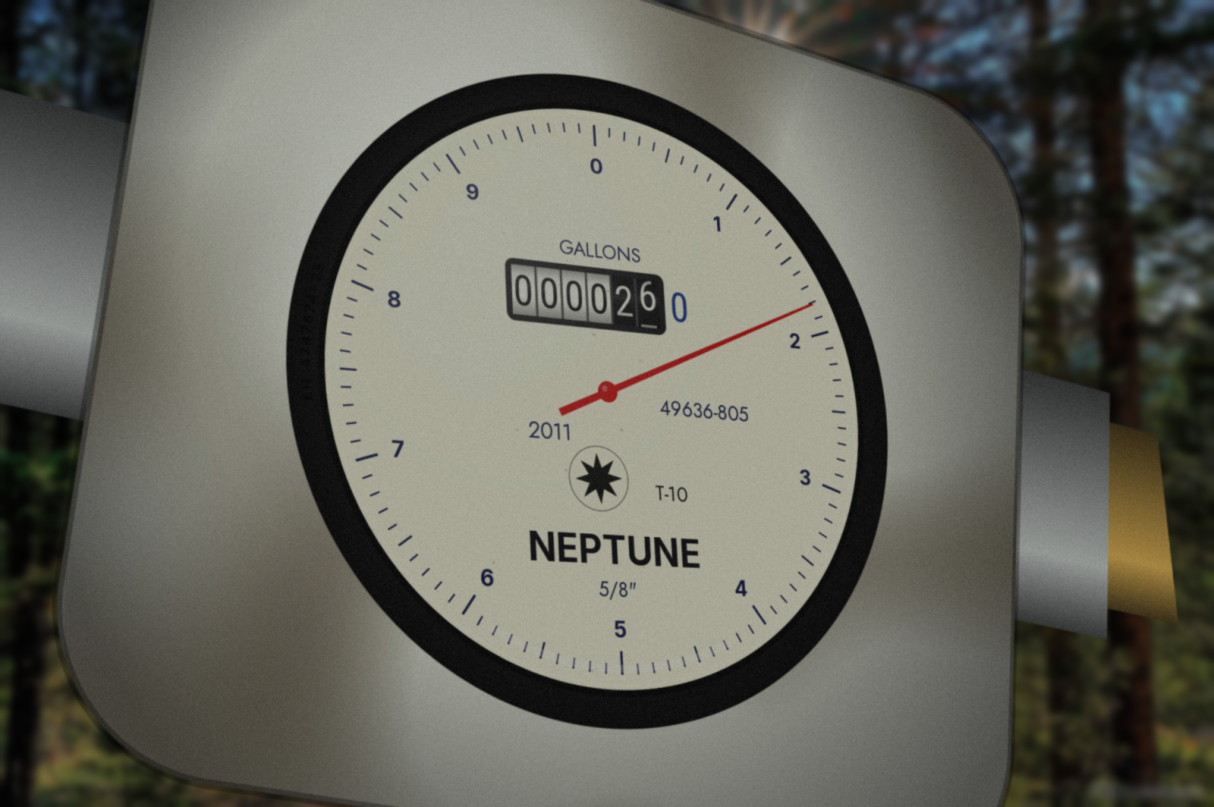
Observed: 261.8 gal
